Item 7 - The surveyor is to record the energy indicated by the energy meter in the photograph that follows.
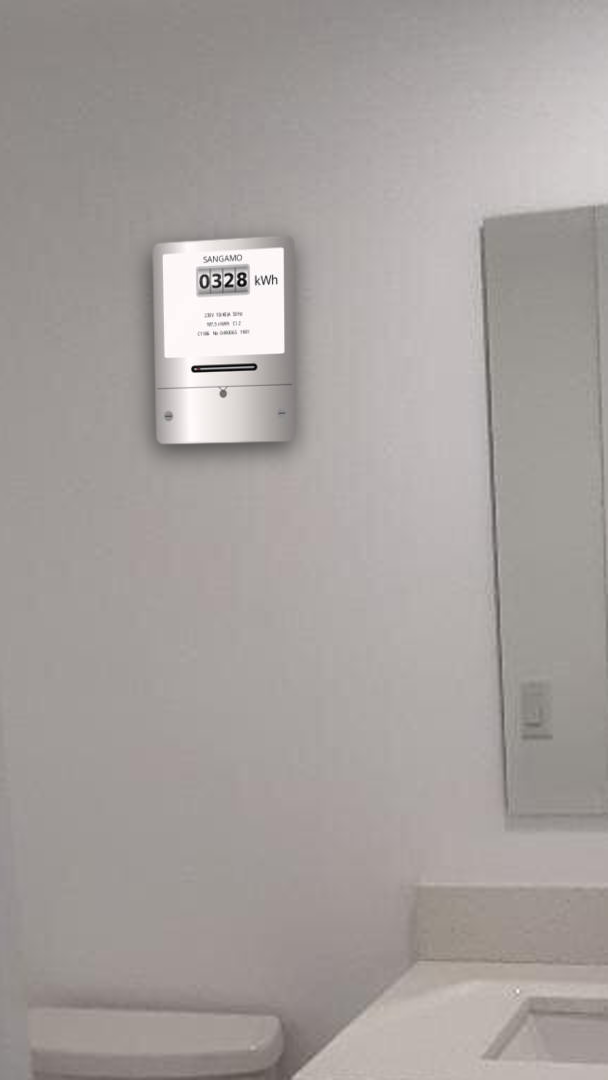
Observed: 328 kWh
